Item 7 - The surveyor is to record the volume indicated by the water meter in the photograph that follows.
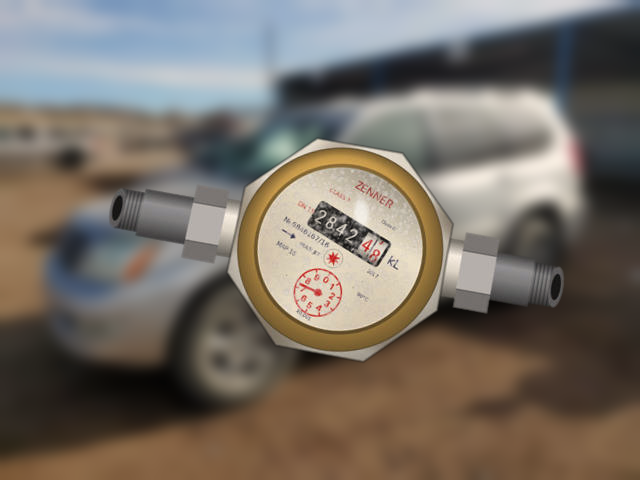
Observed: 2842.477 kL
